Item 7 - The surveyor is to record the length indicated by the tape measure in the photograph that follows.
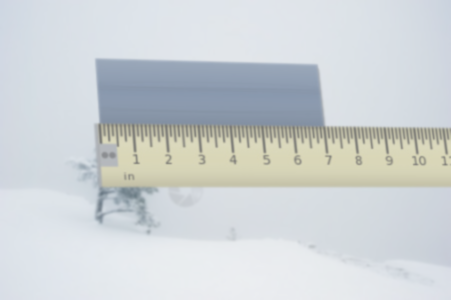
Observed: 7 in
